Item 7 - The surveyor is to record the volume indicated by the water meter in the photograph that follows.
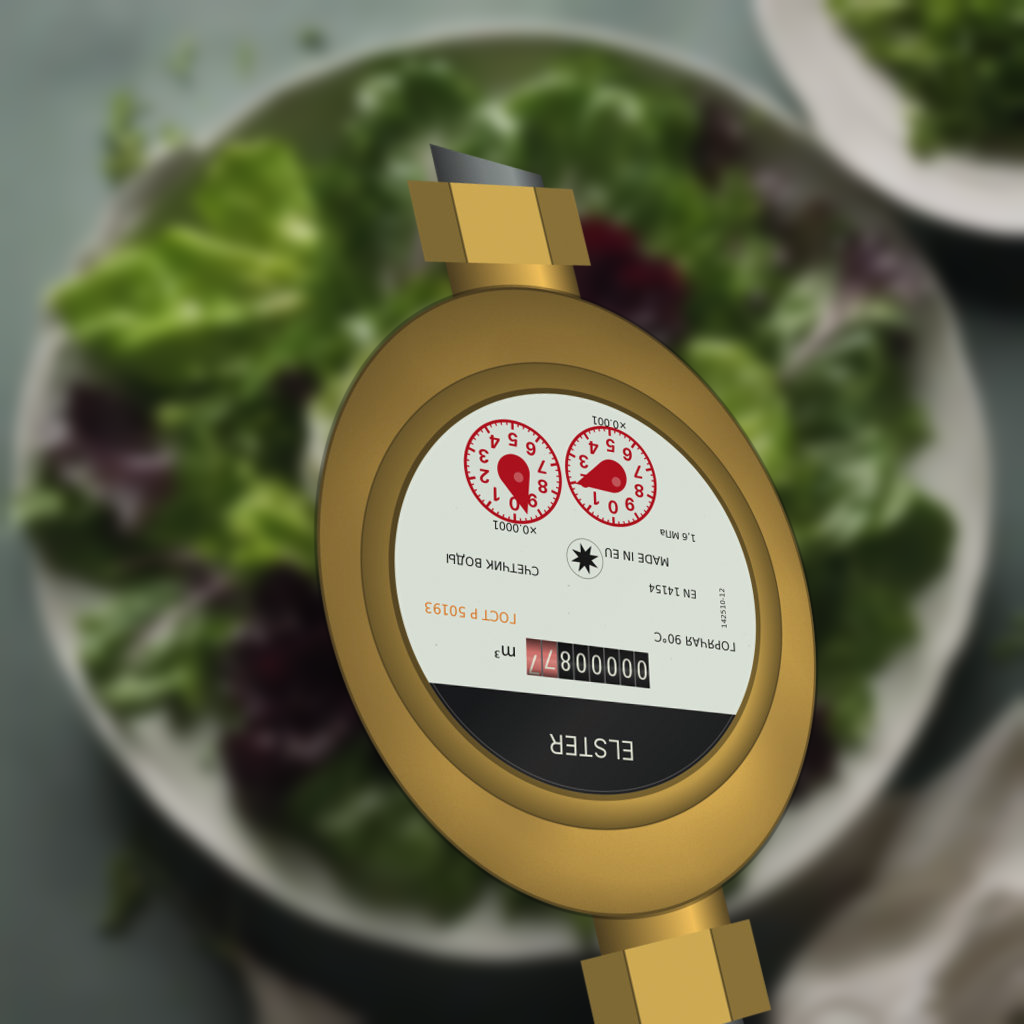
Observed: 8.7719 m³
